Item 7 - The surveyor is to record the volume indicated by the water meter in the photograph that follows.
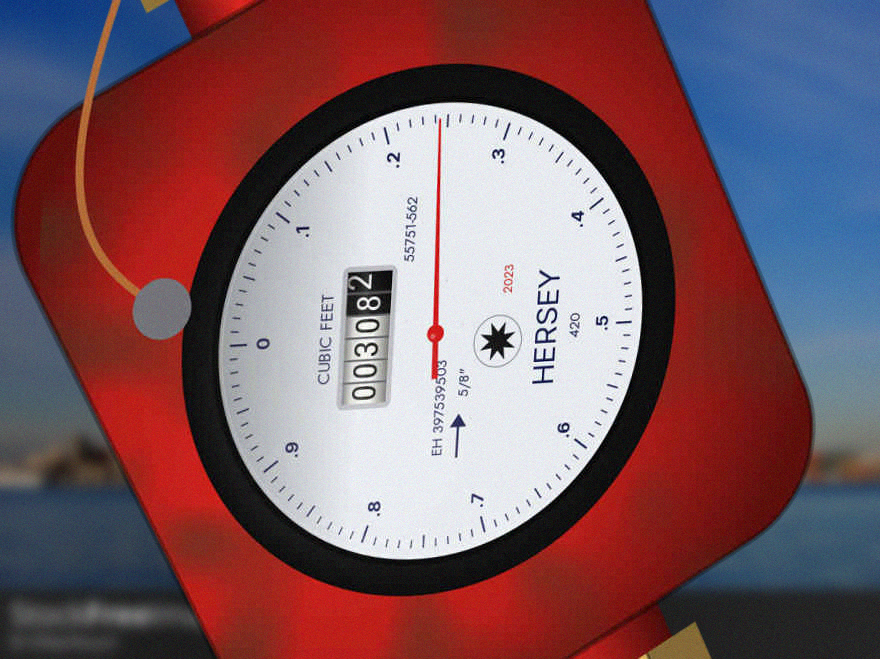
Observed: 3082.24 ft³
